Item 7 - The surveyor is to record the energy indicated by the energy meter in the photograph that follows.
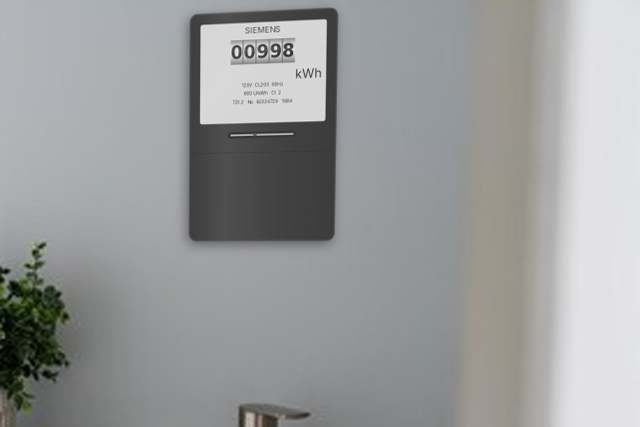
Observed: 998 kWh
